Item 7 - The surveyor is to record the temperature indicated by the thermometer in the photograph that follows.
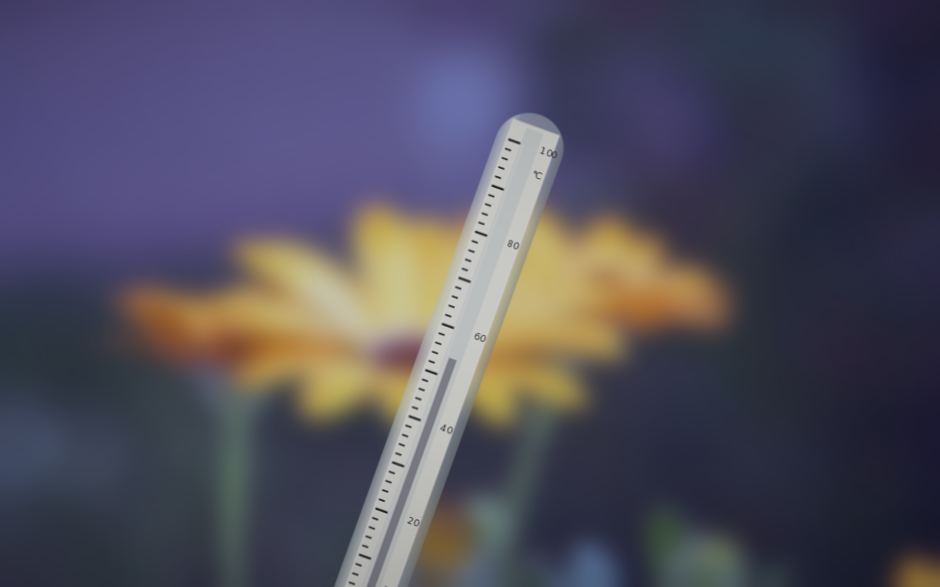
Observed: 54 °C
